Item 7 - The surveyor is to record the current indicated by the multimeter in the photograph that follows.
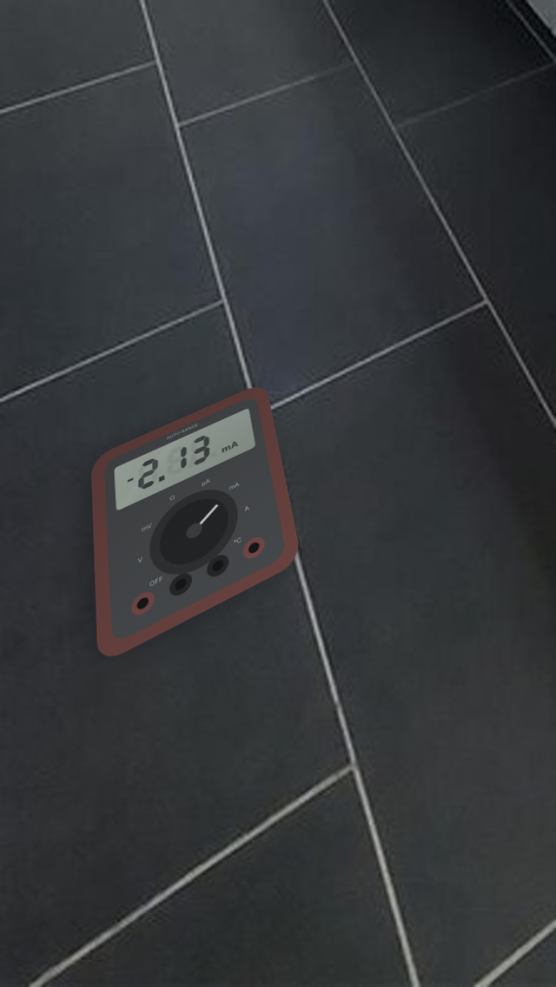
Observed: -2.13 mA
